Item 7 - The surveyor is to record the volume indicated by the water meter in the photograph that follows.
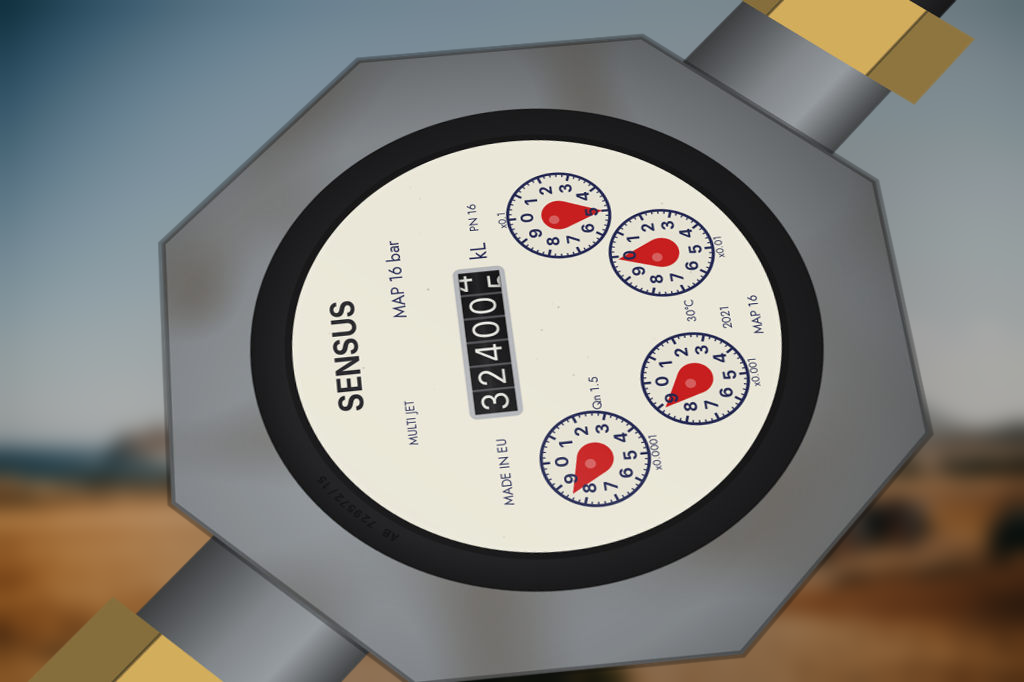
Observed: 324004.4988 kL
